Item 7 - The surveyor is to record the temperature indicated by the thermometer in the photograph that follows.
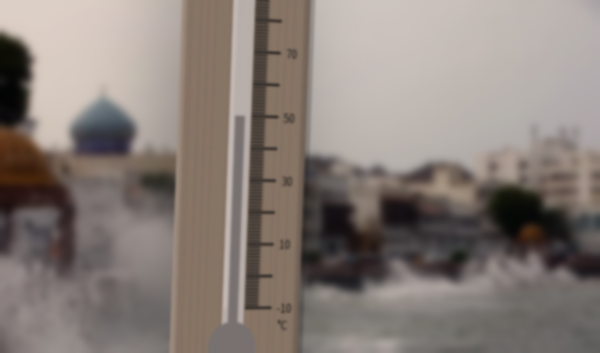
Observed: 50 °C
